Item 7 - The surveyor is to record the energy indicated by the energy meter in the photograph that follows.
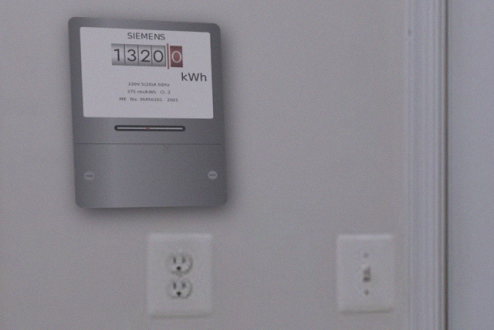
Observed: 1320.0 kWh
